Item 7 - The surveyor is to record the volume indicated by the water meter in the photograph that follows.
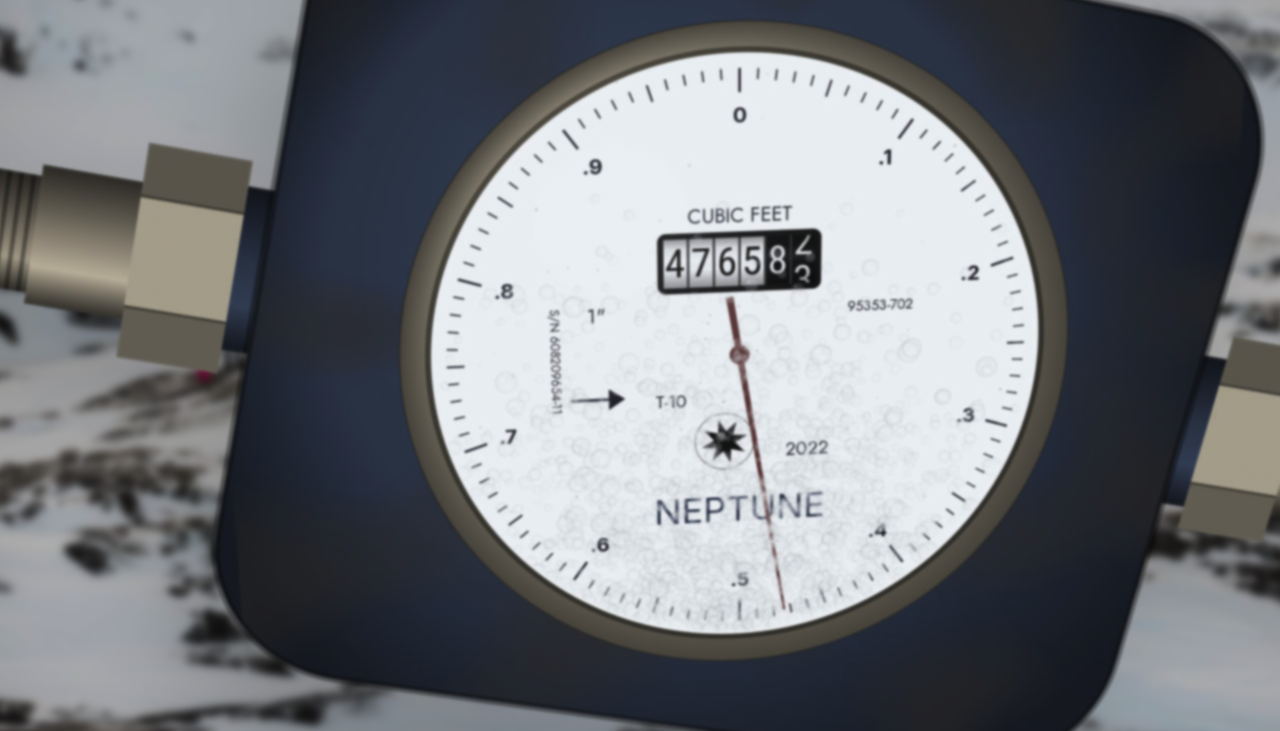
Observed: 476582.47 ft³
